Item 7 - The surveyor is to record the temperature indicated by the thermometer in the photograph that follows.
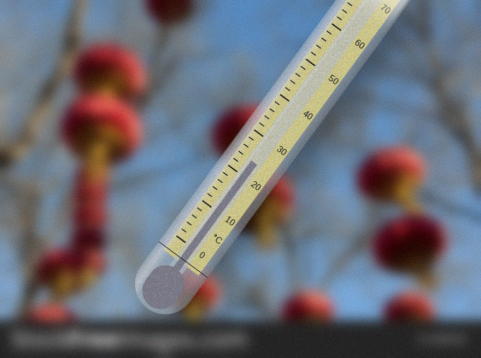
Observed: 24 °C
